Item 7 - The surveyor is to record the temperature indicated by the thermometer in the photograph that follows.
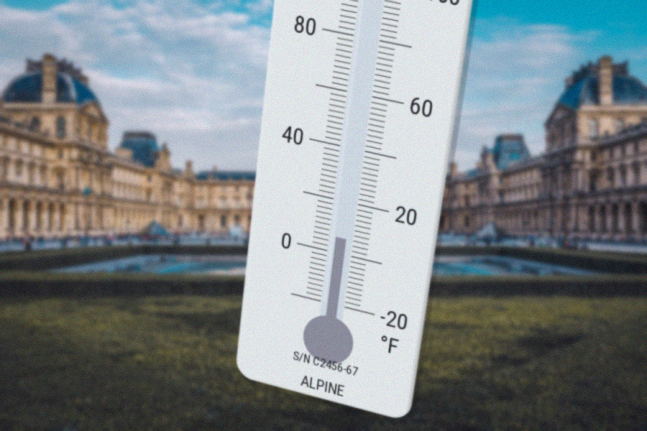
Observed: 6 °F
